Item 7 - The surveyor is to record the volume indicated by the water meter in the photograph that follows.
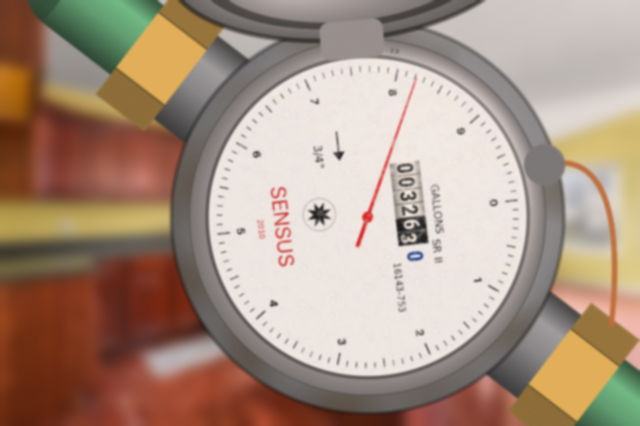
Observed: 32628.2 gal
